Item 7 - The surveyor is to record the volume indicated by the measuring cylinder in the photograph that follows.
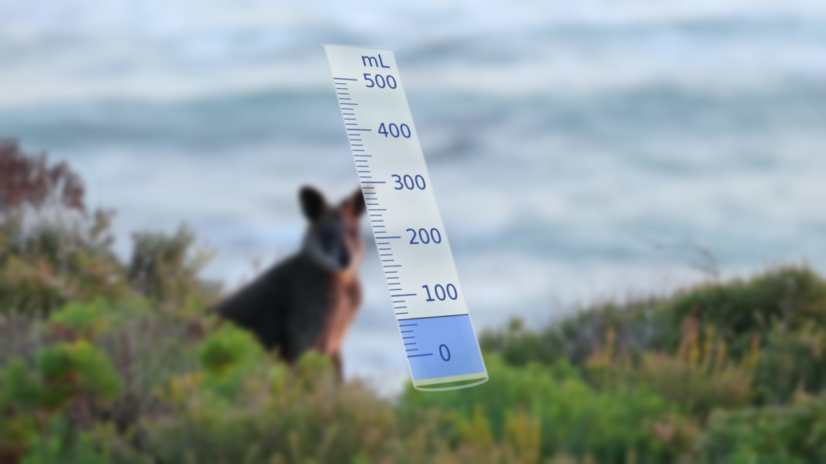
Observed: 60 mL
